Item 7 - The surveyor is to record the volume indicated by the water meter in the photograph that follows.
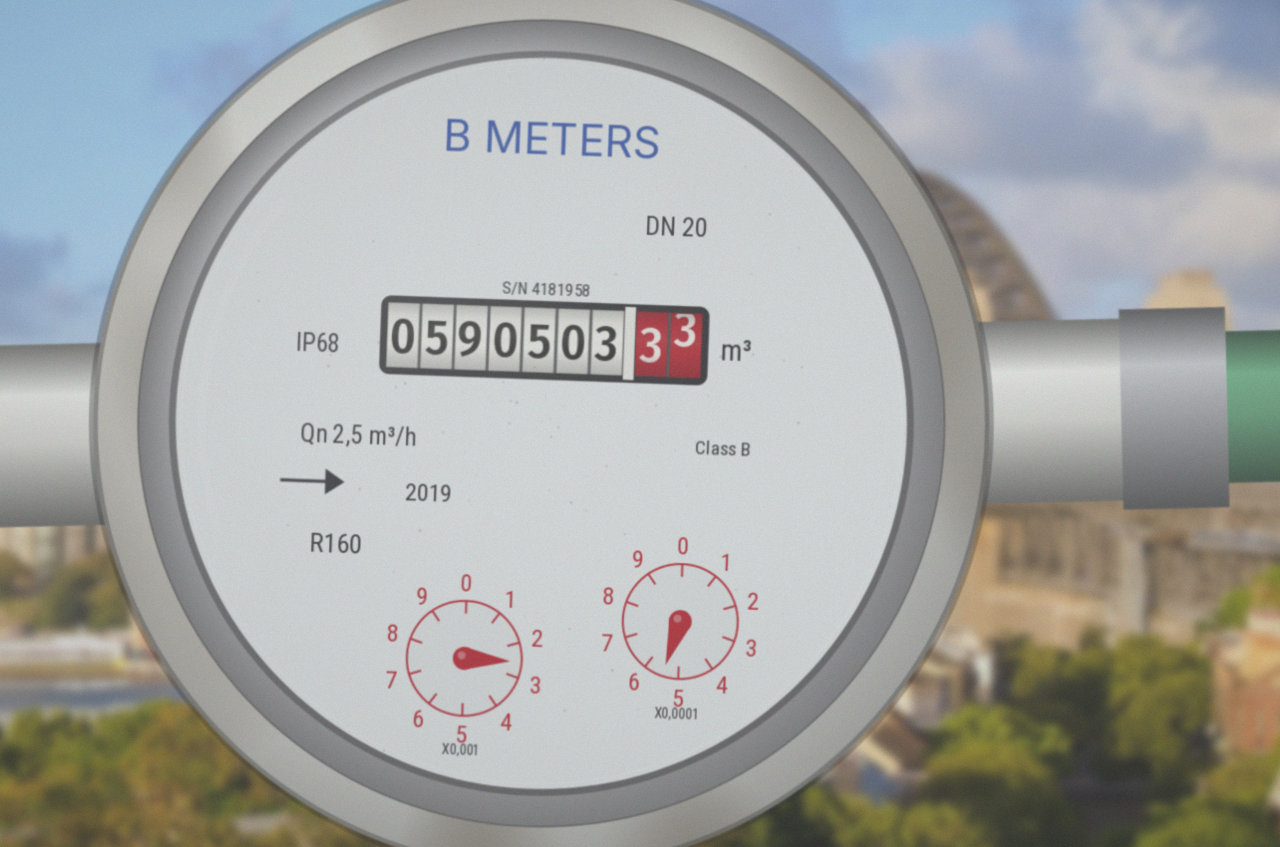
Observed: 590503.3325 m³
